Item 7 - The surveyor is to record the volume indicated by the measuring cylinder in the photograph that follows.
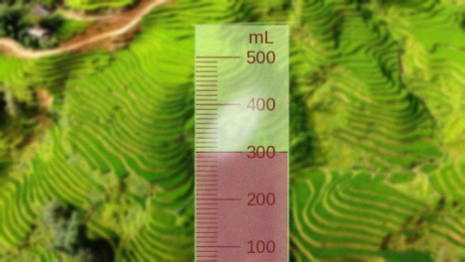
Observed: 300 mL
